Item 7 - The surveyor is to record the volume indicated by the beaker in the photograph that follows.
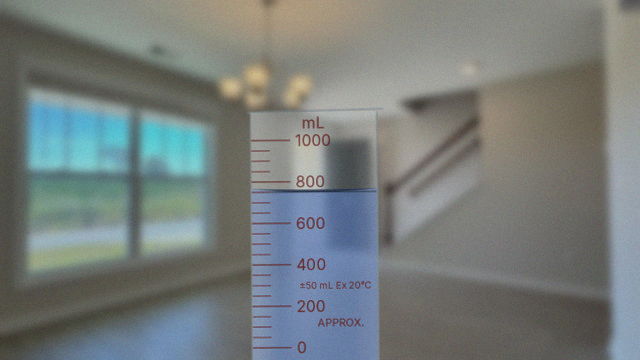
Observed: 750 mL
